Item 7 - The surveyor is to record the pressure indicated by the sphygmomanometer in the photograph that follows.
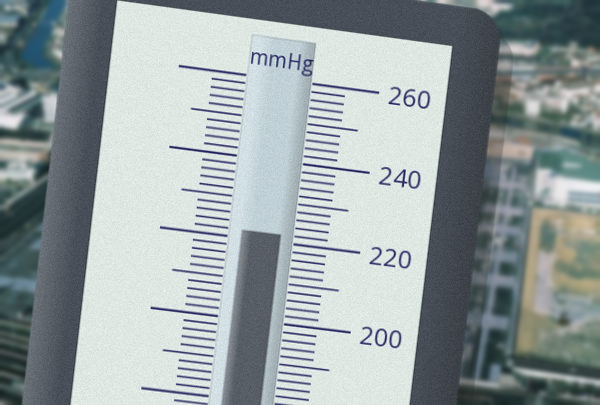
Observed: 222 mmHg
